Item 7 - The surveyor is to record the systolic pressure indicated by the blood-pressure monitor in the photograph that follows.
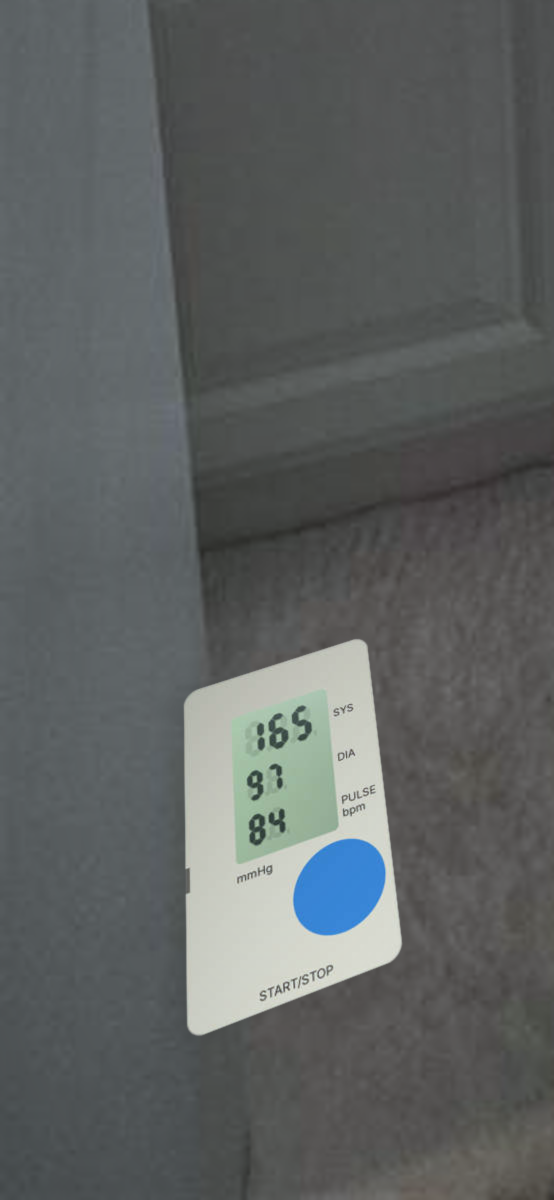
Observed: 165 mmHg
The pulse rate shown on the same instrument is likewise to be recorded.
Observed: 84 bpm
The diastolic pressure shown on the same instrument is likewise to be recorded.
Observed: 97 mmHg
